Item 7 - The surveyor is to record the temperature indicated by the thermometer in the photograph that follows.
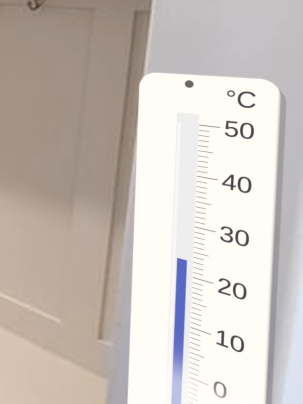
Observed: 23 °C
